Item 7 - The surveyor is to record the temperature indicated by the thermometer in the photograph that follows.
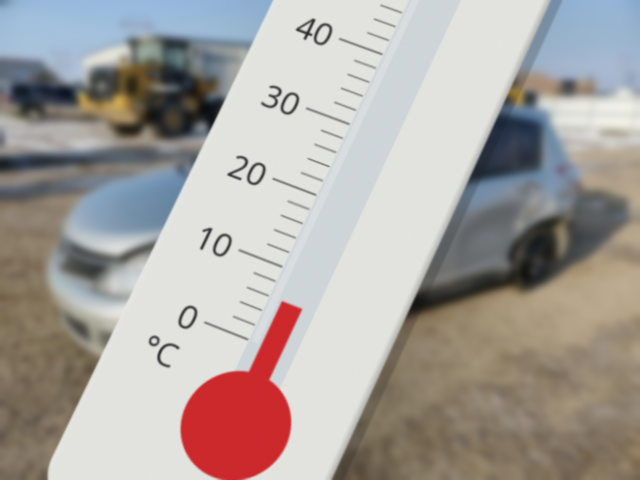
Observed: 6 °C
